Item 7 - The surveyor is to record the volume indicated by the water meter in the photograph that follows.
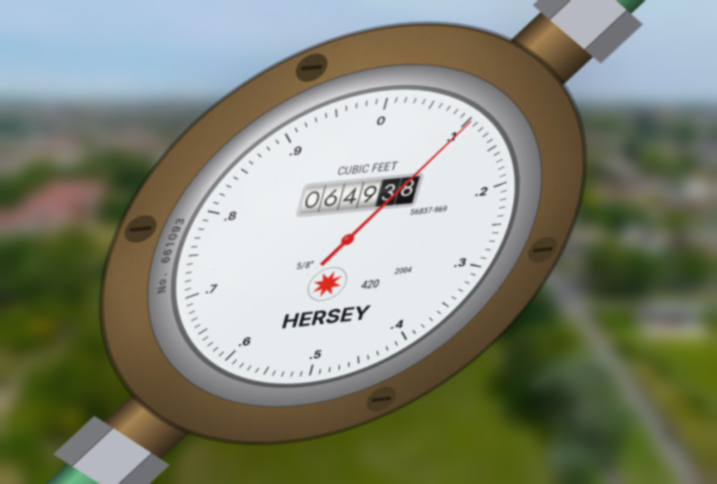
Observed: 64938.10 ft³
